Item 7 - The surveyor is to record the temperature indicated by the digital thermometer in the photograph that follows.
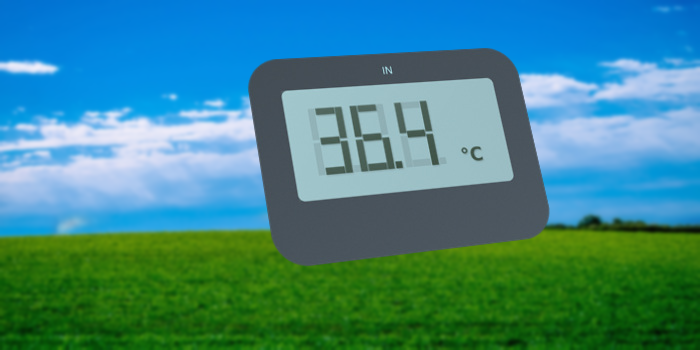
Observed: 36.4 °C
